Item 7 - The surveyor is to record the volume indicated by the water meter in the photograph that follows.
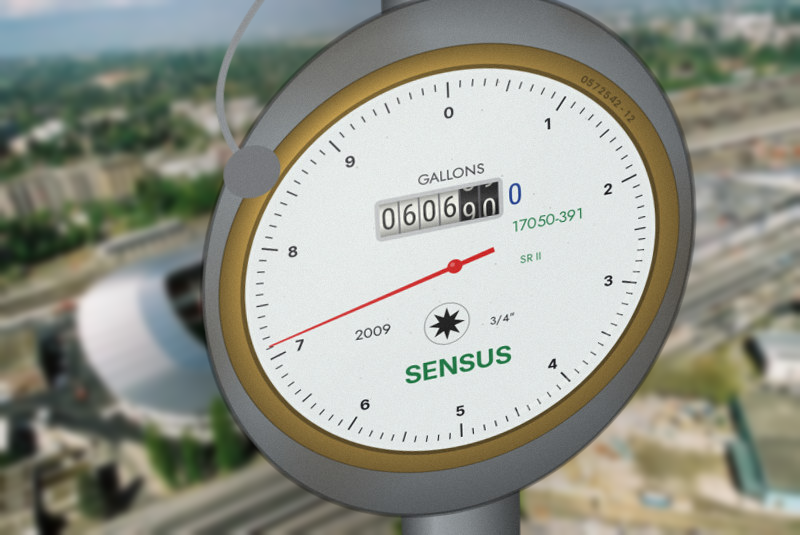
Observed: 606897.1 gal
